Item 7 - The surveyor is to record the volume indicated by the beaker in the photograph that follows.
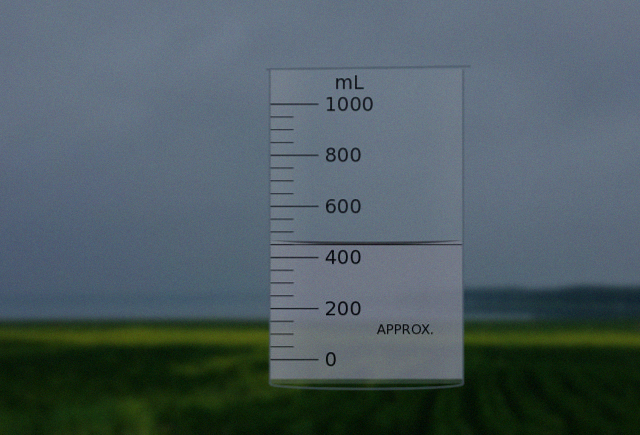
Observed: 450 mL
